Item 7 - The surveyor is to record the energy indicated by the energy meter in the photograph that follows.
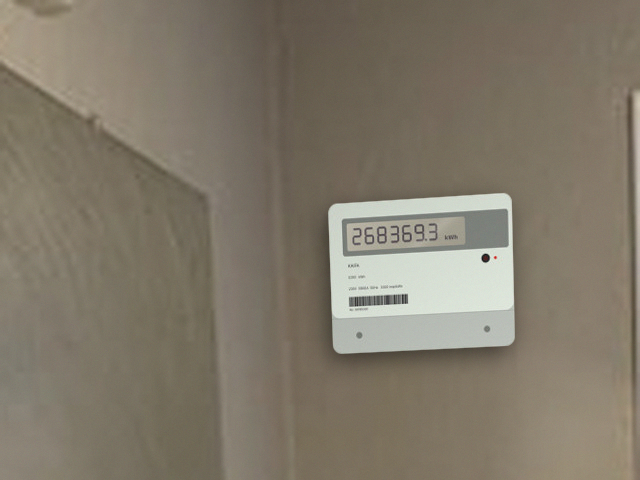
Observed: 268369.3 kWh
